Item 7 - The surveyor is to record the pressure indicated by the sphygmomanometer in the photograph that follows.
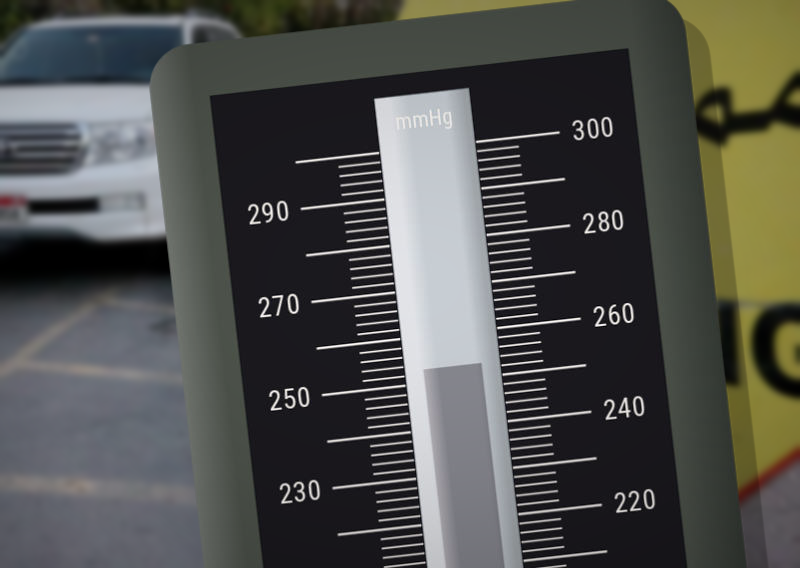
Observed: 253 mmHg
